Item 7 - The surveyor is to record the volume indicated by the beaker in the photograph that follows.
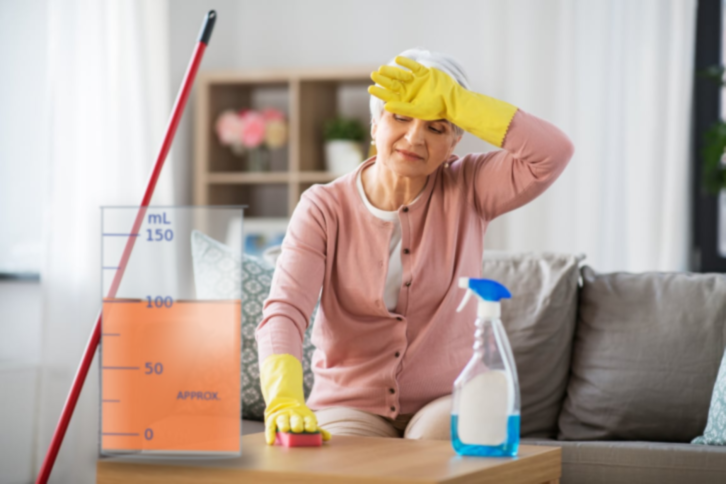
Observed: 100 mL
